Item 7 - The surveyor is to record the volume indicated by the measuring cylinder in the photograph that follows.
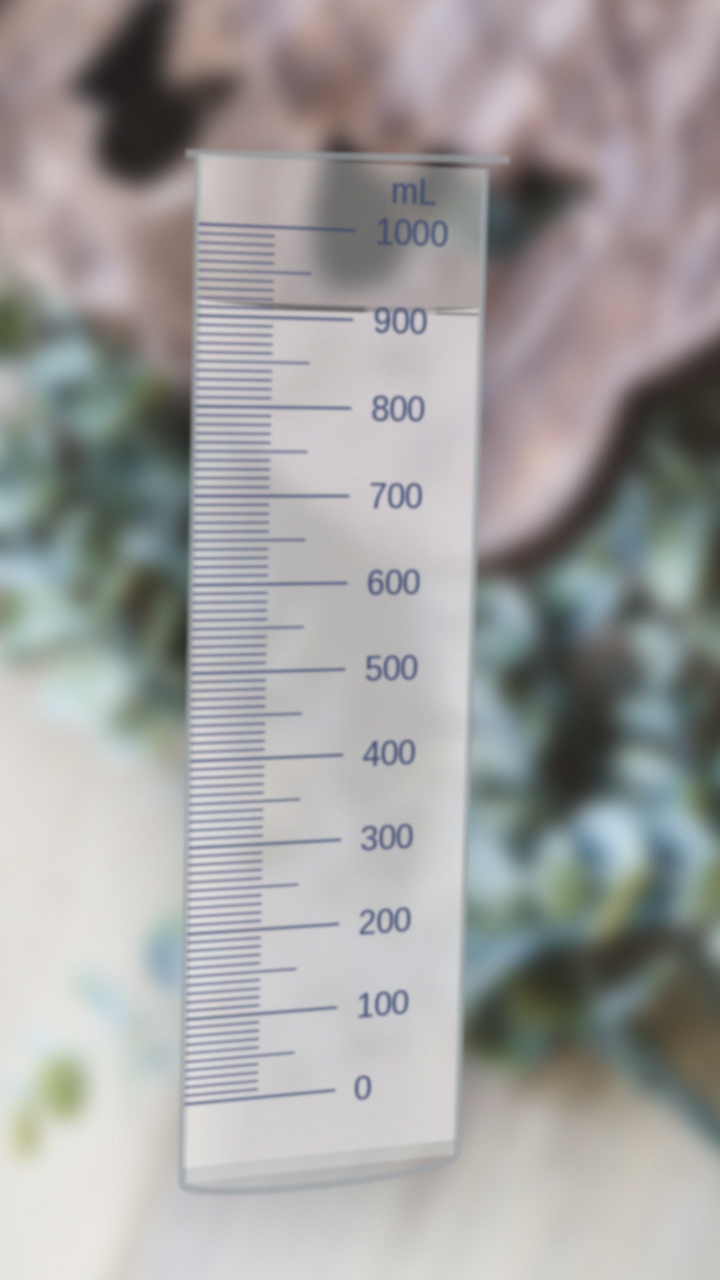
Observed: 910 mL
